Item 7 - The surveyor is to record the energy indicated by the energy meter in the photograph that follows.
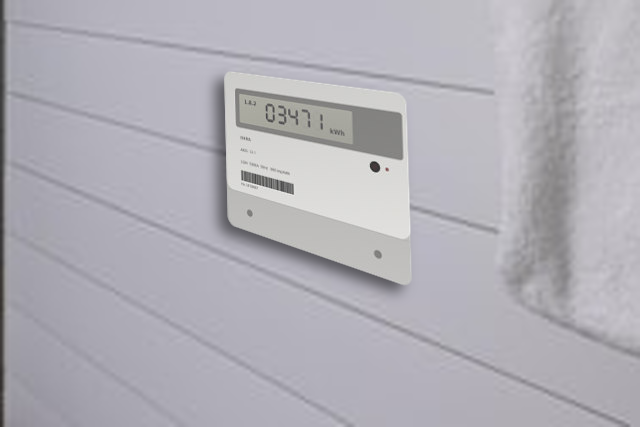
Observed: 3471 kWh
